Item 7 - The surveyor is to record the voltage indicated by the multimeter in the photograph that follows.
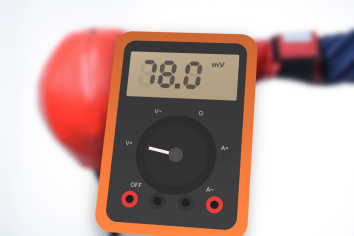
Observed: 78.0 mV
